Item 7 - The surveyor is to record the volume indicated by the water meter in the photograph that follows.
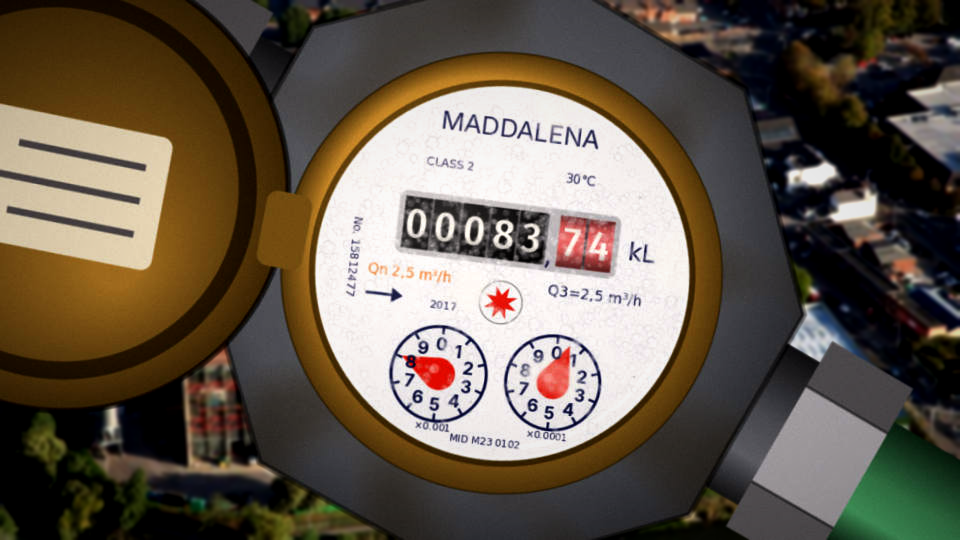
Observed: 83.7480 kL
